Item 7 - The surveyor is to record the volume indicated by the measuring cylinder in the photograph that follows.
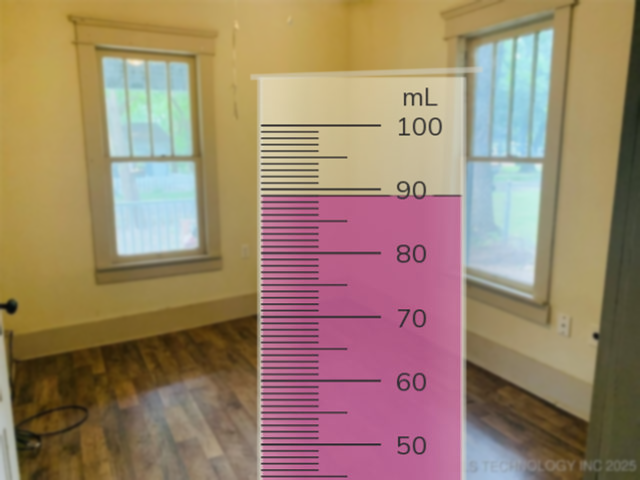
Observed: 89 mL
